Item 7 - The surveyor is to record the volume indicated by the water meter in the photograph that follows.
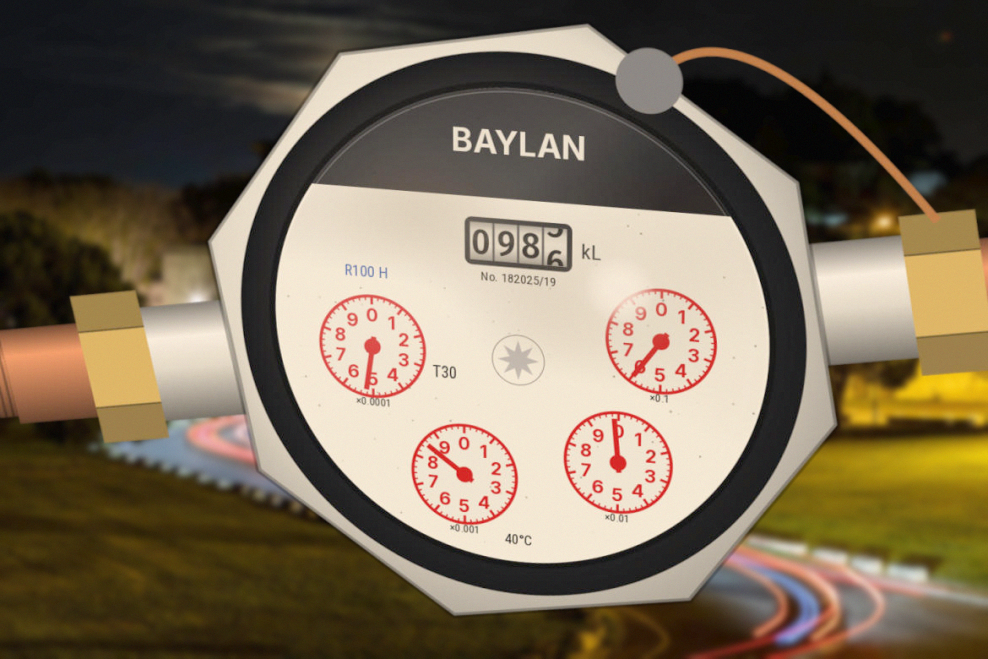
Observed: 985.5985 kL
